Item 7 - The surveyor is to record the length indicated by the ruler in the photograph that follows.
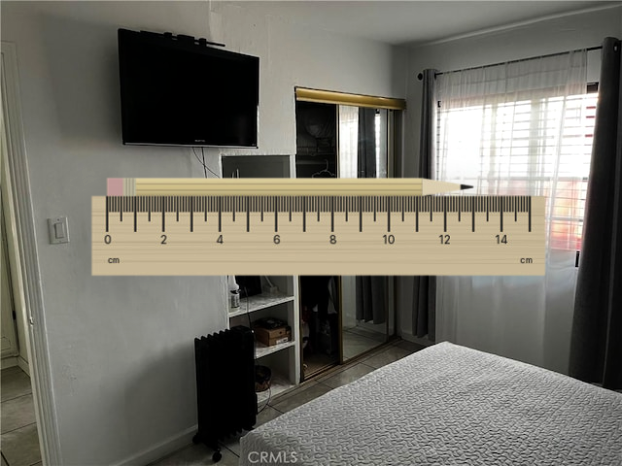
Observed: 13 cm
